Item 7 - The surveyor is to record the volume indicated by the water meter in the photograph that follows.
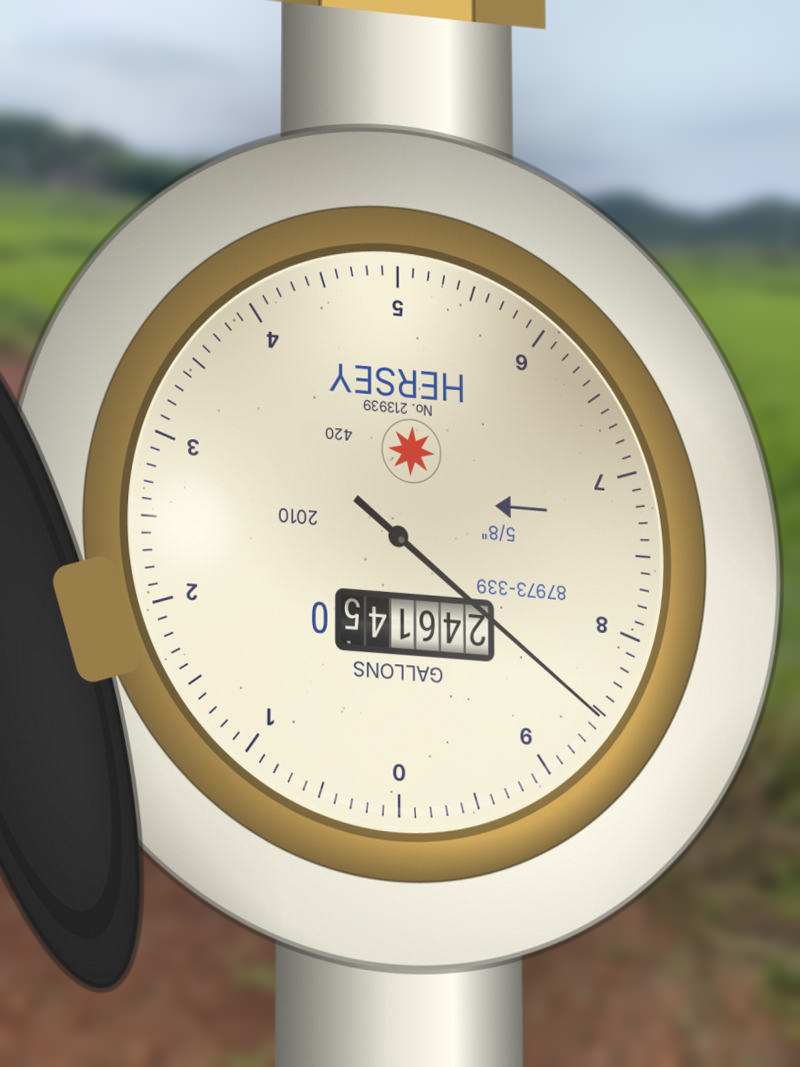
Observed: 2461448.5 gal
